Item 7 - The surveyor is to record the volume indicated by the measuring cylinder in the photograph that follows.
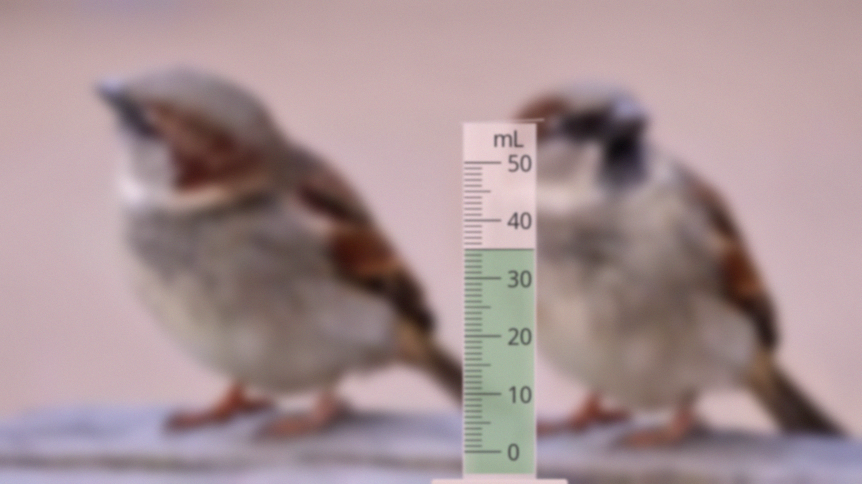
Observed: 35 mL
